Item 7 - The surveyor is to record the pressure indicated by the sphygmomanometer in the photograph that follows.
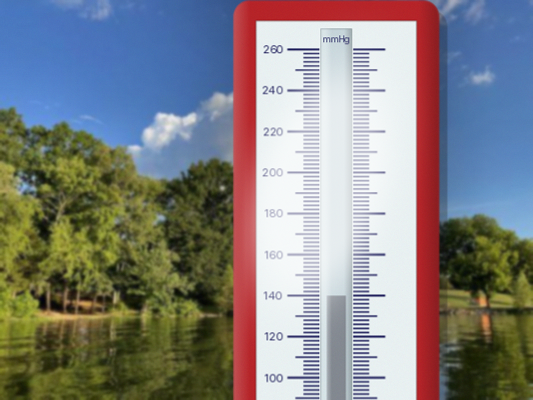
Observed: 140 mmHg
